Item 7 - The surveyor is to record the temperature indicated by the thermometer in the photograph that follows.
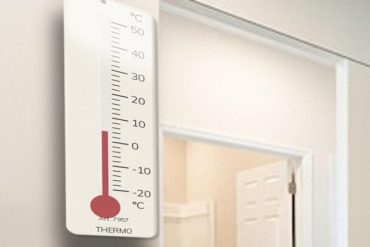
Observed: 4 °C
